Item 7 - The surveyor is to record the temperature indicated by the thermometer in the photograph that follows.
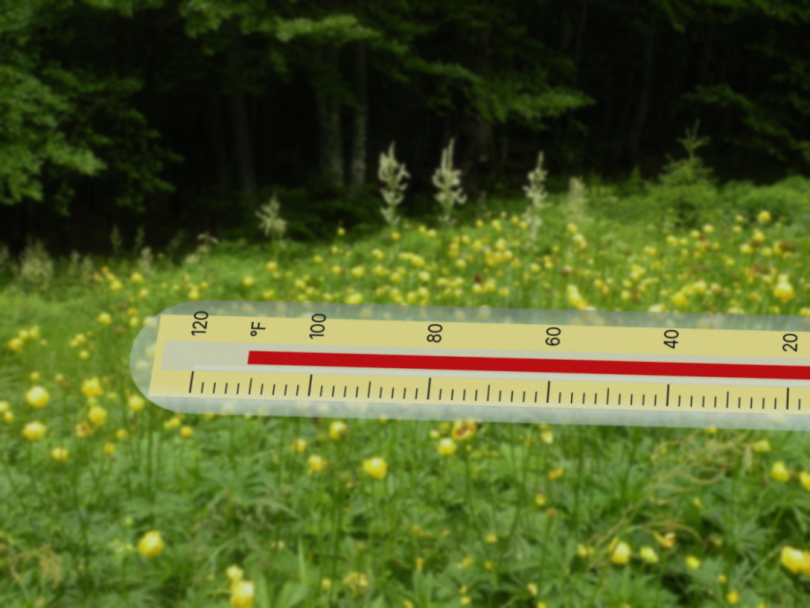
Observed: 111 °F
